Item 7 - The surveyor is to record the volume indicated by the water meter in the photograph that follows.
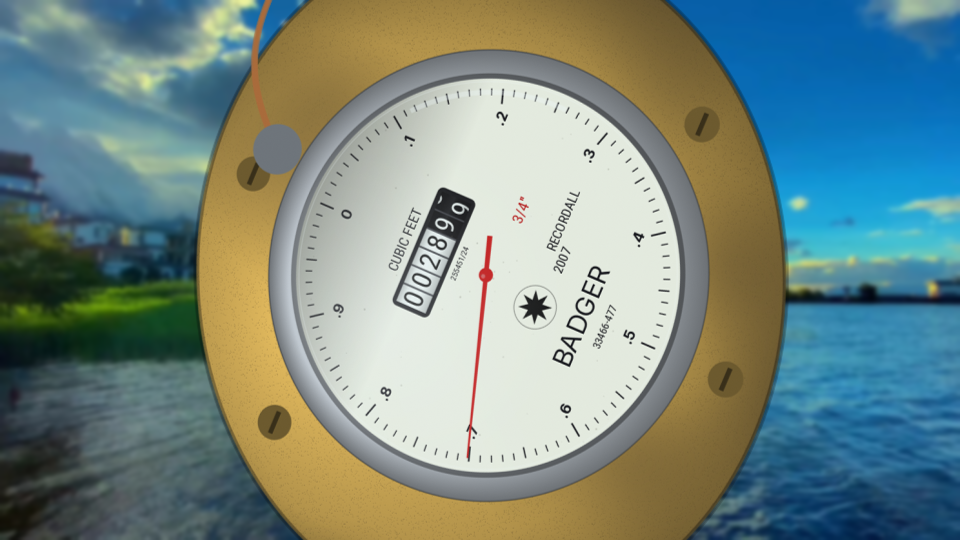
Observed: 2898.70 ft³
